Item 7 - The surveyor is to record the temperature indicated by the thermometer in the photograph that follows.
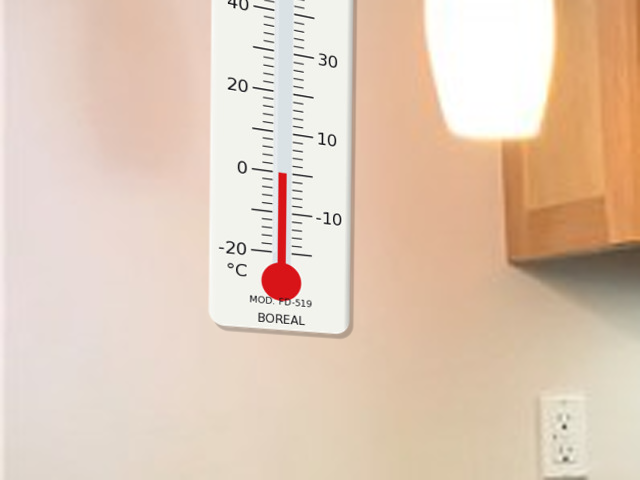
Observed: 0 °C
